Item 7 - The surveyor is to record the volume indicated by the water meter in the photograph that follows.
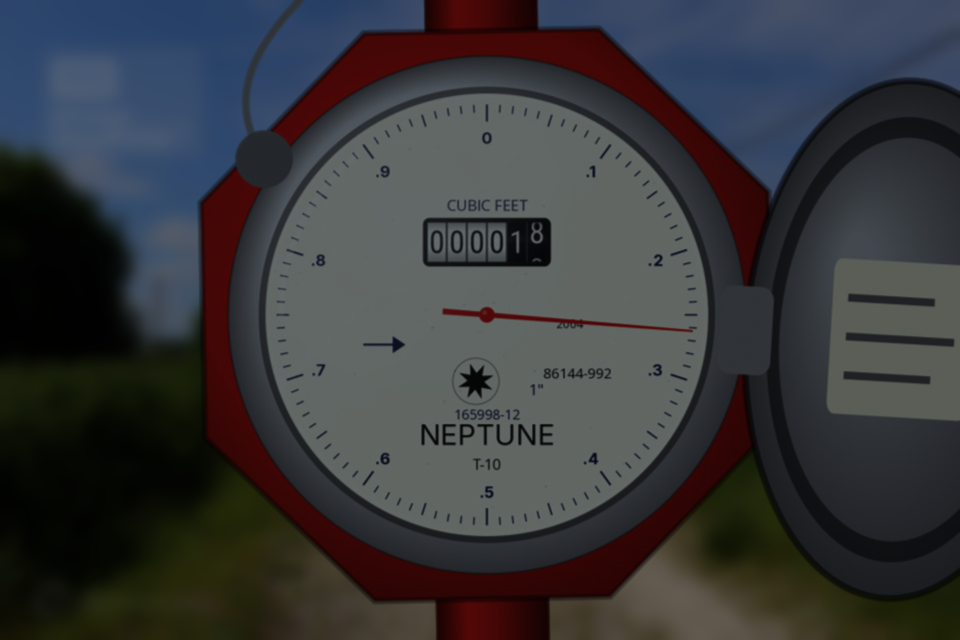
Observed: 18.26 ft³
